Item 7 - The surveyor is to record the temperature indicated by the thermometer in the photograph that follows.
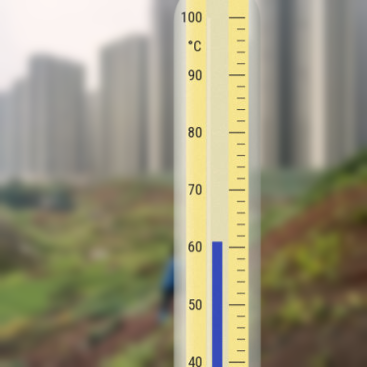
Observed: 61 °C
